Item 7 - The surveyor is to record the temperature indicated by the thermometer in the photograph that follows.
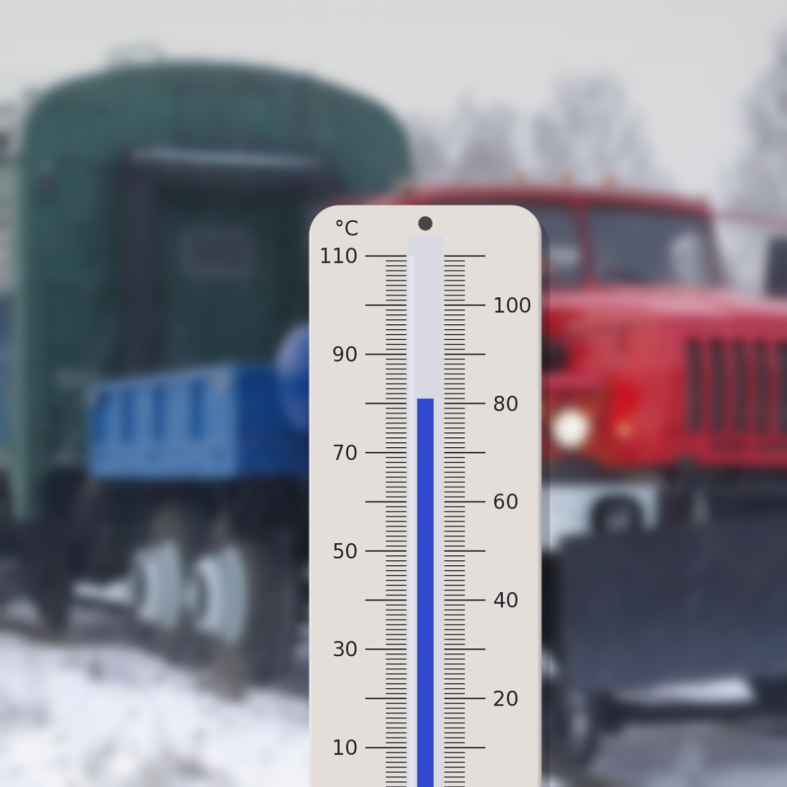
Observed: 81 °C
